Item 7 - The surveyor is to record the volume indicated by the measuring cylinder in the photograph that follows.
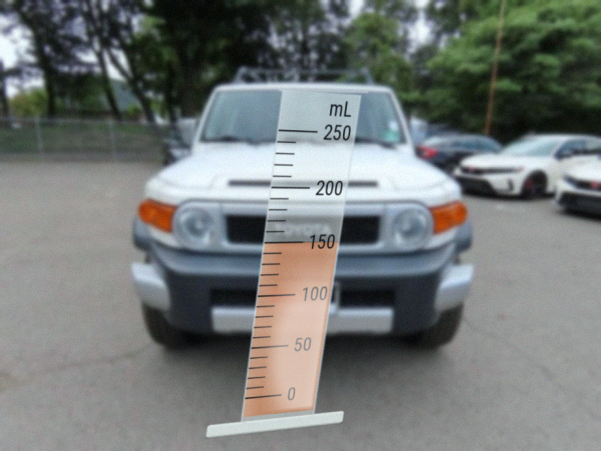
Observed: 150 mL
